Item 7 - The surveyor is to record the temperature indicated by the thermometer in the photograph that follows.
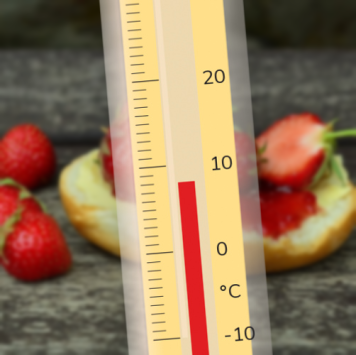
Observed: 8 °C
